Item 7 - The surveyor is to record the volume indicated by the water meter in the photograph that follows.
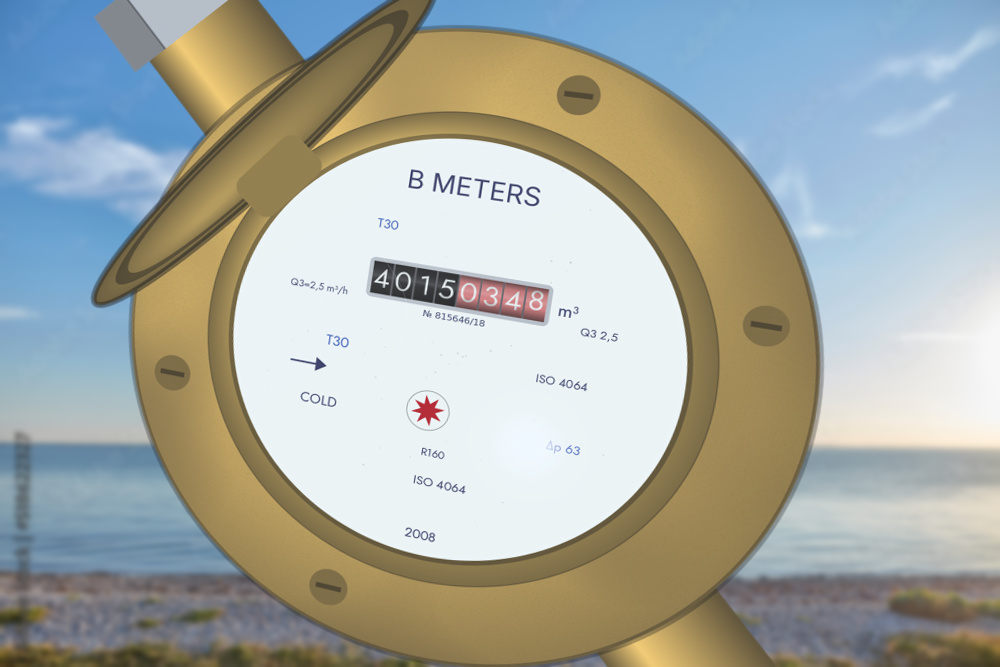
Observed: 4015.0348 m³
